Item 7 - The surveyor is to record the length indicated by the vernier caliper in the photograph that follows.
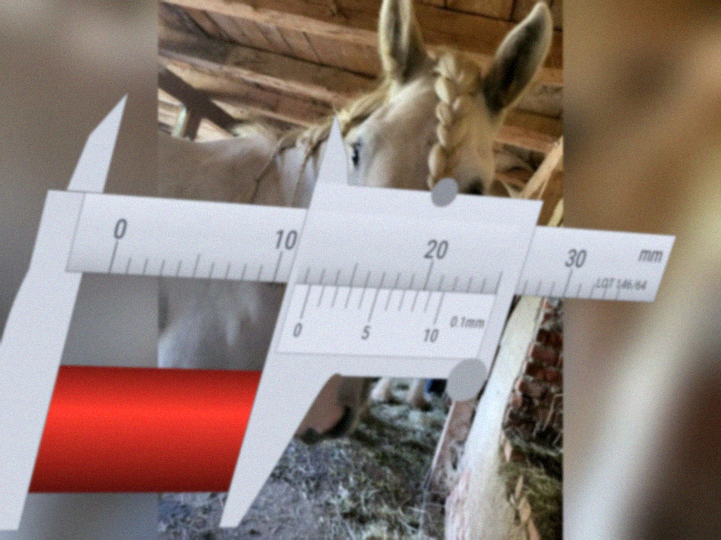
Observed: 12.4 mm
